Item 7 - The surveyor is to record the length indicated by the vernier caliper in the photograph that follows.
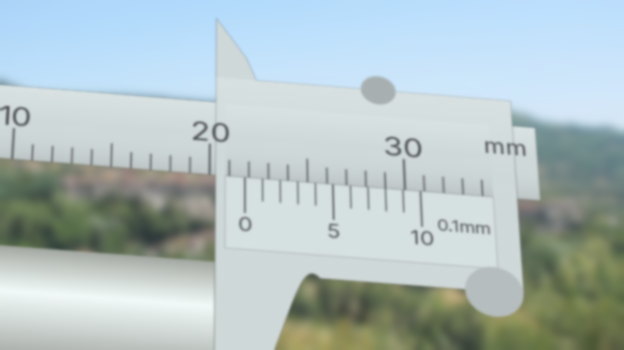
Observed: 21.8 mm
